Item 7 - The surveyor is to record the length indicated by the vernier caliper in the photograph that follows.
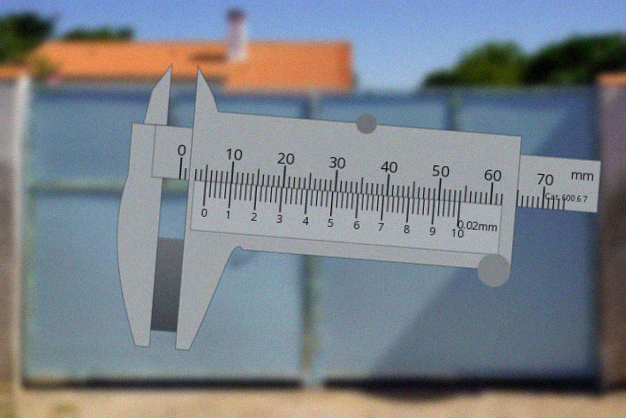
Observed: 5.0 mm
